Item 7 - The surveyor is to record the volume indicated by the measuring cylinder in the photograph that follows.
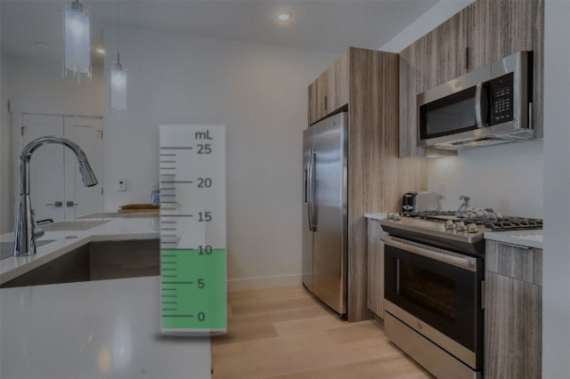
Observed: 10 mL
